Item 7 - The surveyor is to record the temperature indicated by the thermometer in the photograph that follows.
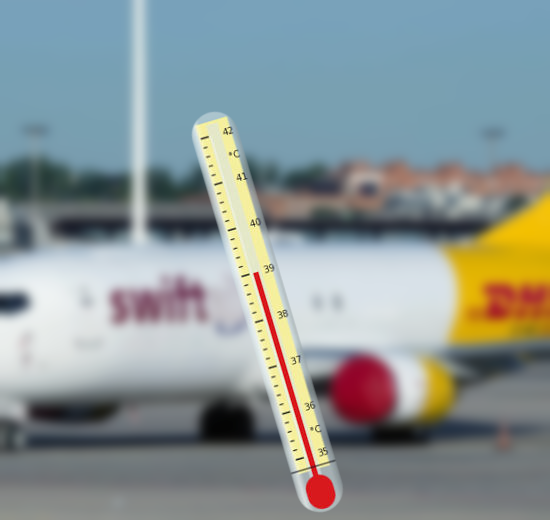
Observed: 39 °C
